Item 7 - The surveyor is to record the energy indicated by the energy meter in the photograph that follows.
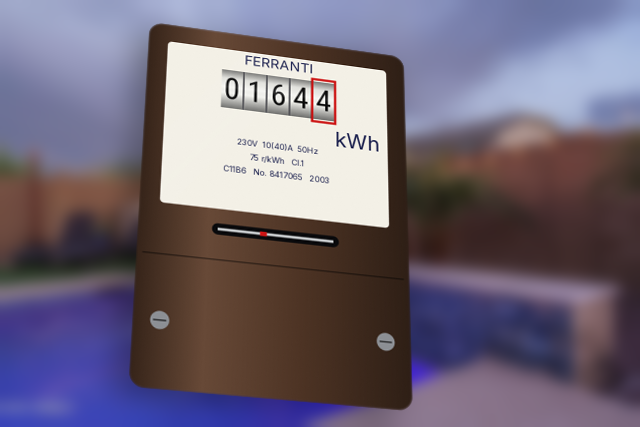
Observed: 164.4 kWh
